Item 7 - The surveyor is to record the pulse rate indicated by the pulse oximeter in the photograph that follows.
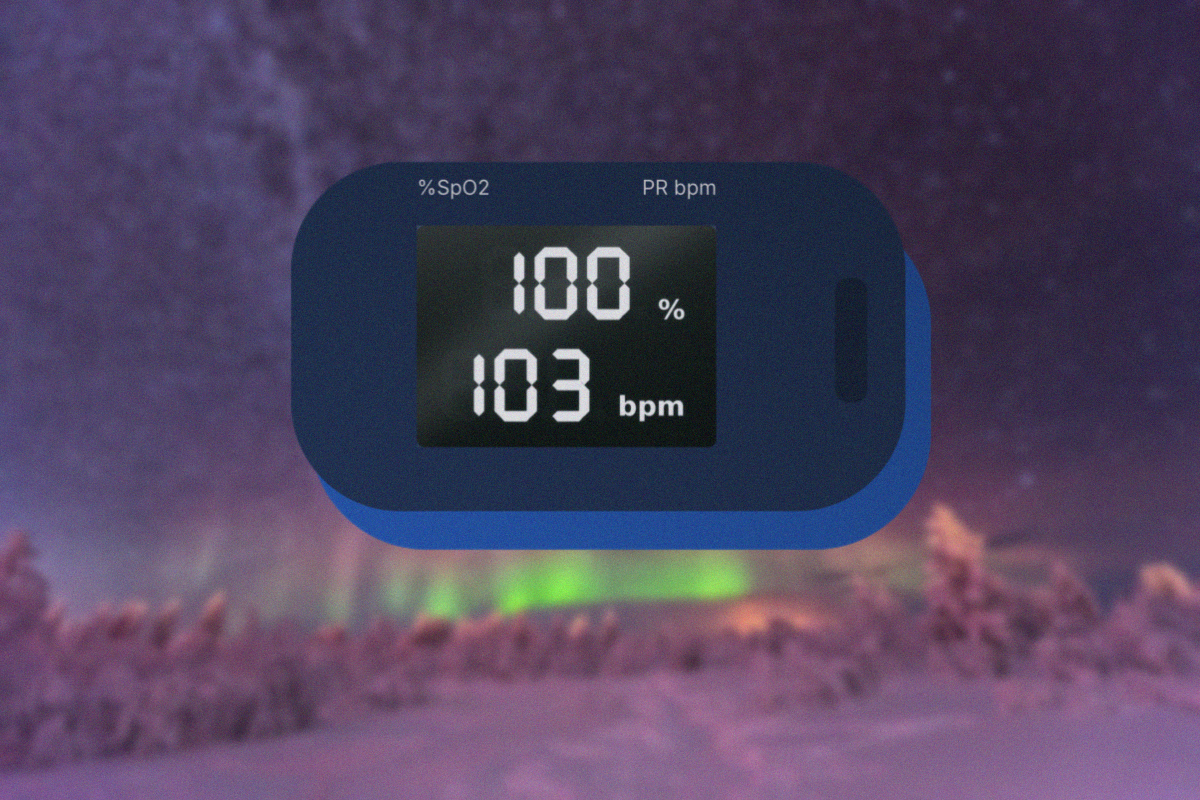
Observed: 103 bpm
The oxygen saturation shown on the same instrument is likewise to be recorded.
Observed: 100 %
